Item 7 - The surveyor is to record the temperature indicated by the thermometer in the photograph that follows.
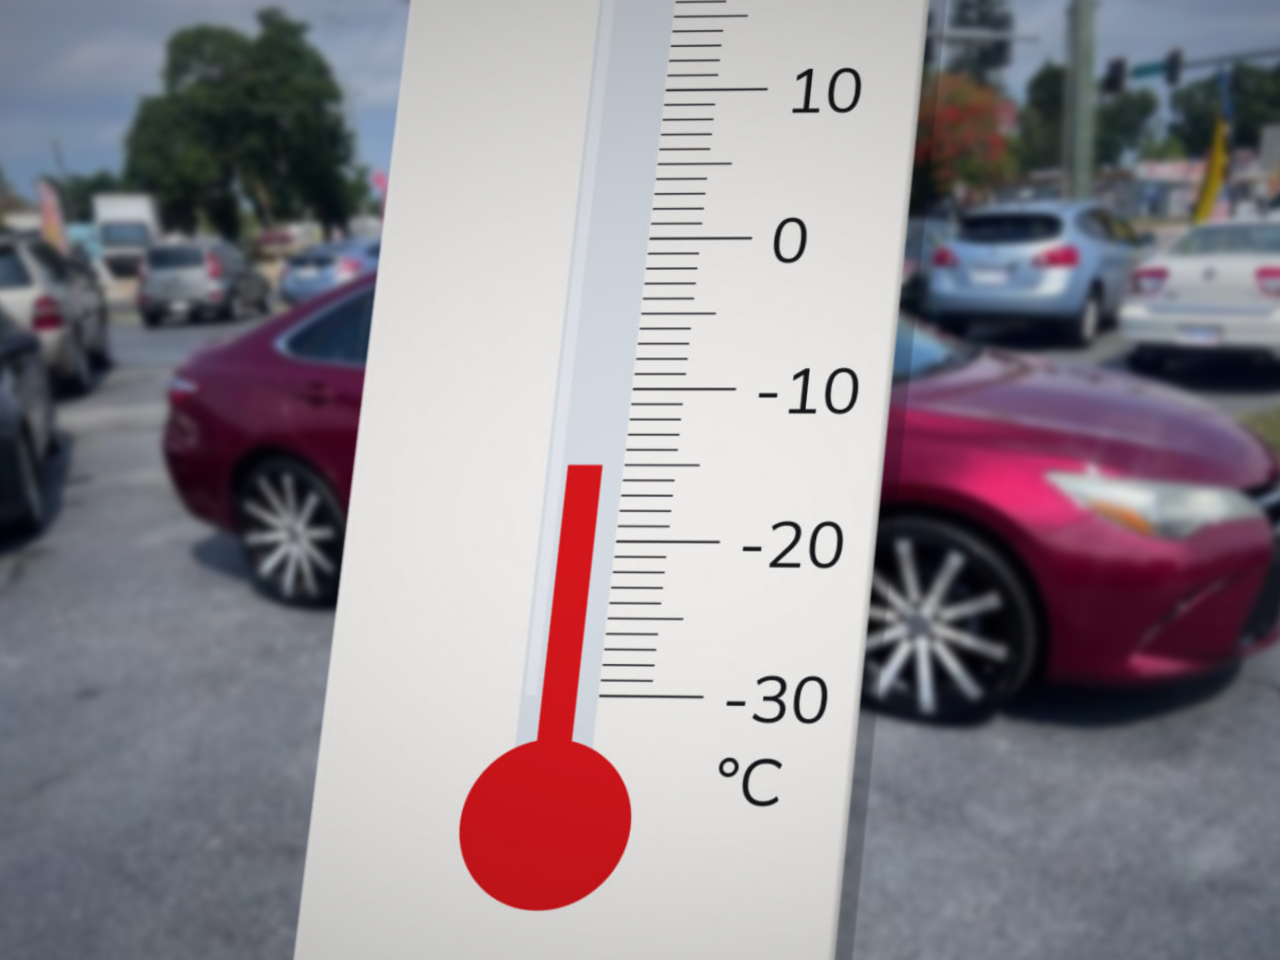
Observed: -15 °C
